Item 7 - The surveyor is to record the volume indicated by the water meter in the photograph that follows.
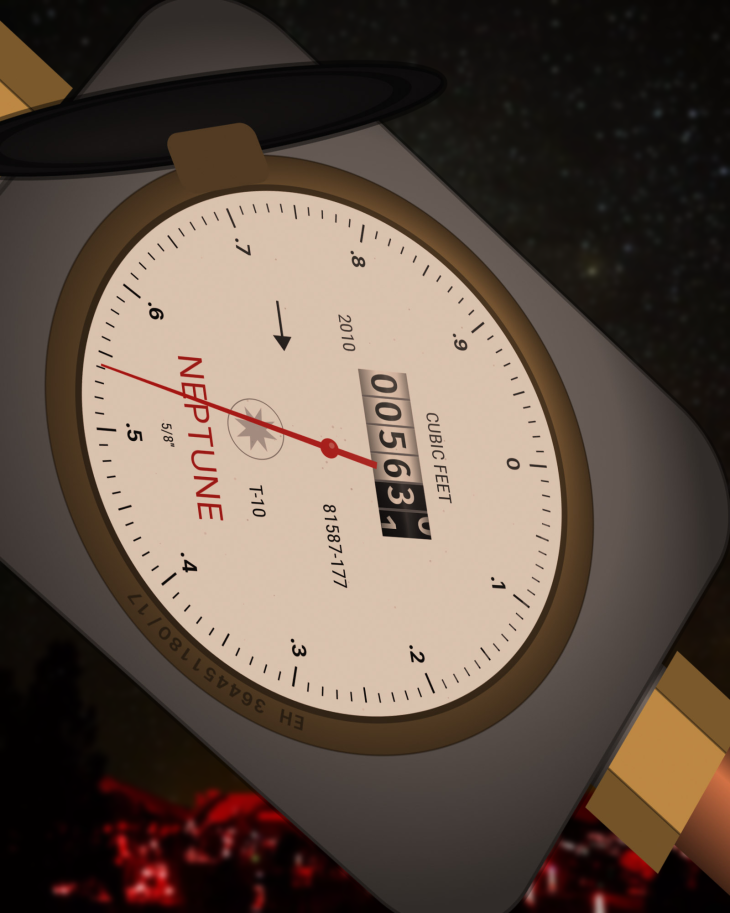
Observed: 5630.54 ft³
